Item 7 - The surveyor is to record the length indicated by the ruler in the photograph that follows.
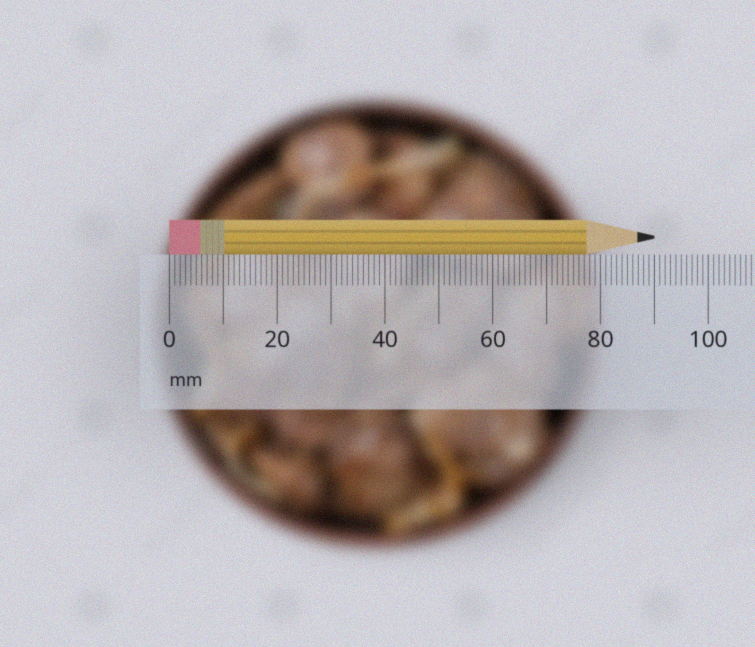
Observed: 90 mm
